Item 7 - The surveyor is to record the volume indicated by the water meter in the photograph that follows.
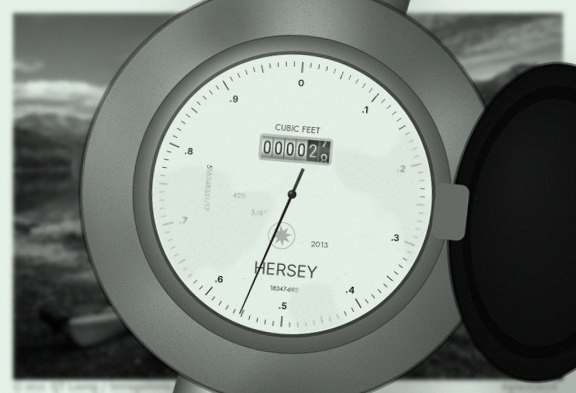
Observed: 27.55 ft³
